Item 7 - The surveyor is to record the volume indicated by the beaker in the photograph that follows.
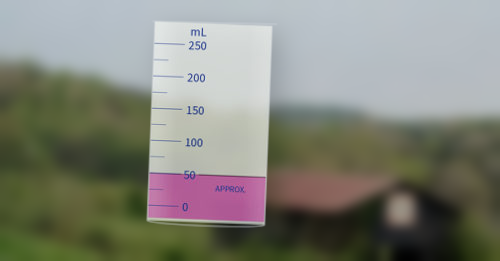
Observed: 50 mL
